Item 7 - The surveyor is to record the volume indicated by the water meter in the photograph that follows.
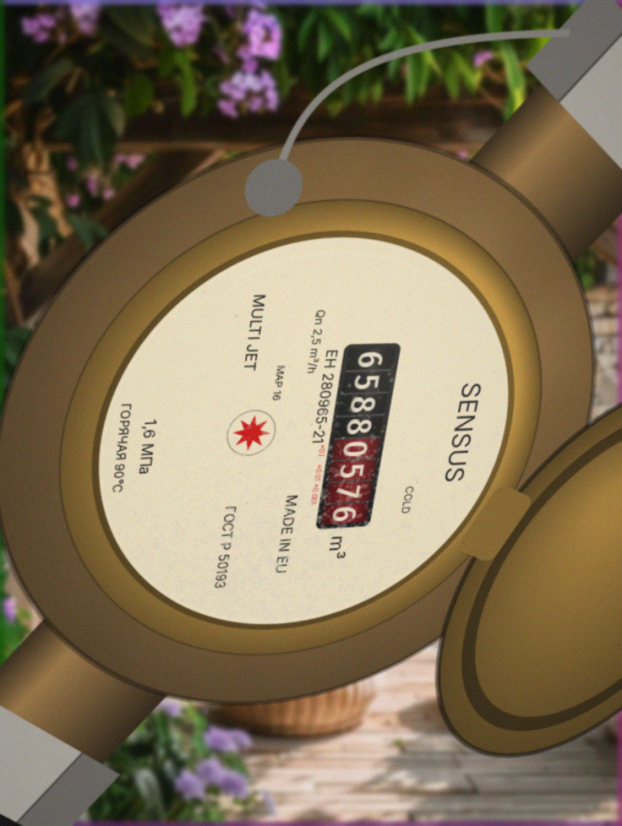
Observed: 6588.0576 m³
